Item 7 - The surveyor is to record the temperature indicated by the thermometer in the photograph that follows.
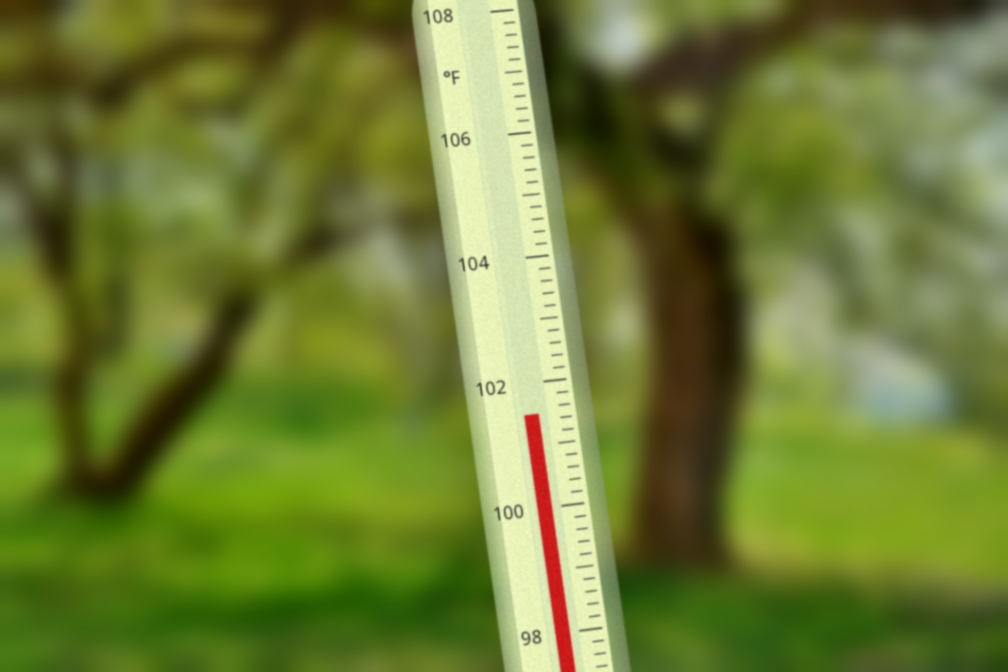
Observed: 101.5 °F
